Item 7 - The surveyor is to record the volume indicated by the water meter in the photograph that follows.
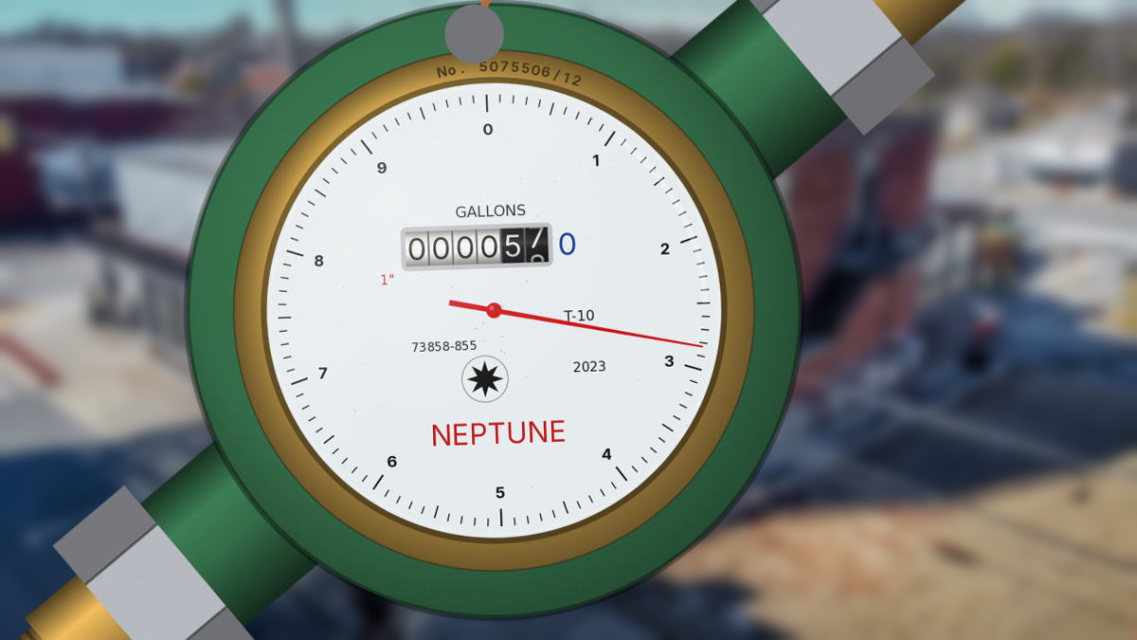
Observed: 572.8 gal
